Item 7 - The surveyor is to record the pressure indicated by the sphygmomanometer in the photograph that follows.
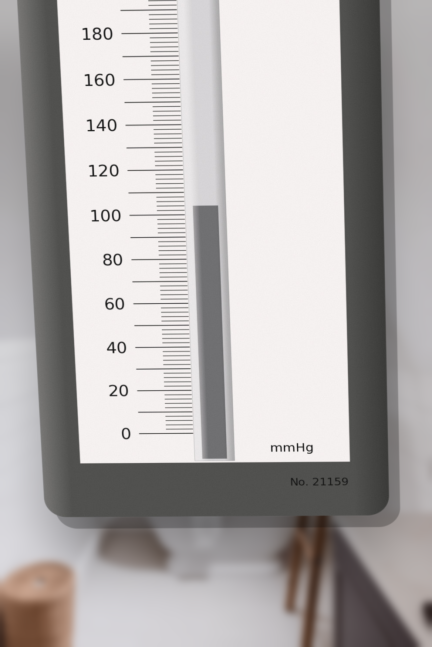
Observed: 104 mmHg
